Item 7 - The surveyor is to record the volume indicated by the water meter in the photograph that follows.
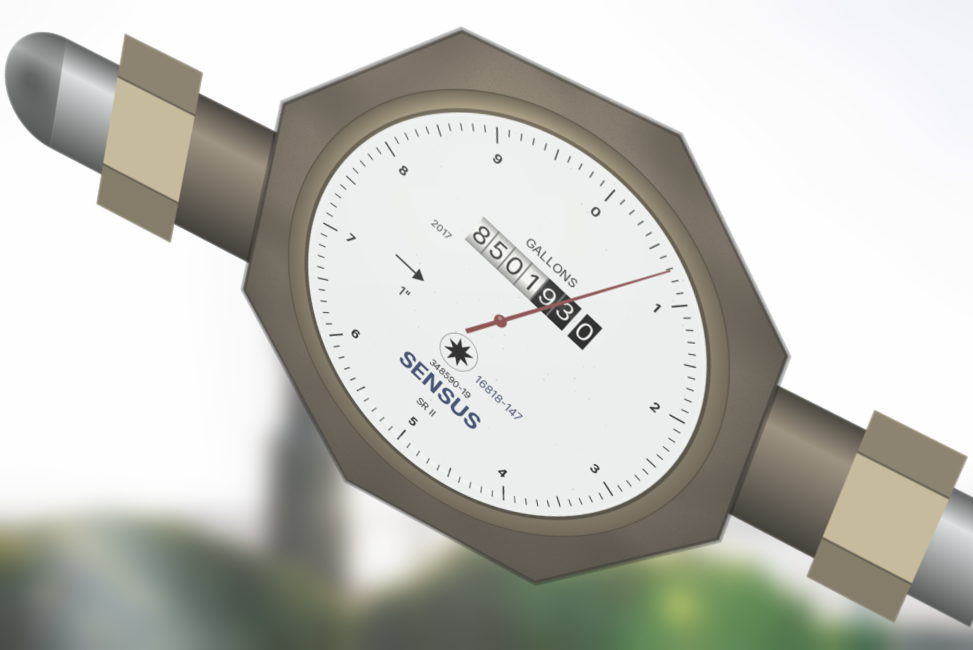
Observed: 8501930.7 gal
